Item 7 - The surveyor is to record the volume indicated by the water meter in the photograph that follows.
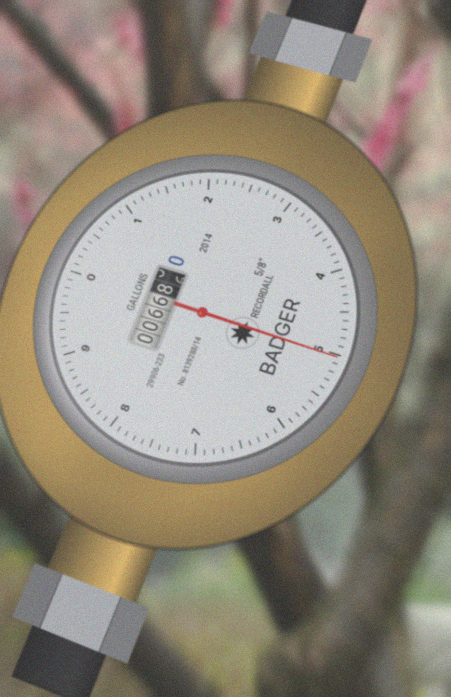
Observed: 66855.0 gal
